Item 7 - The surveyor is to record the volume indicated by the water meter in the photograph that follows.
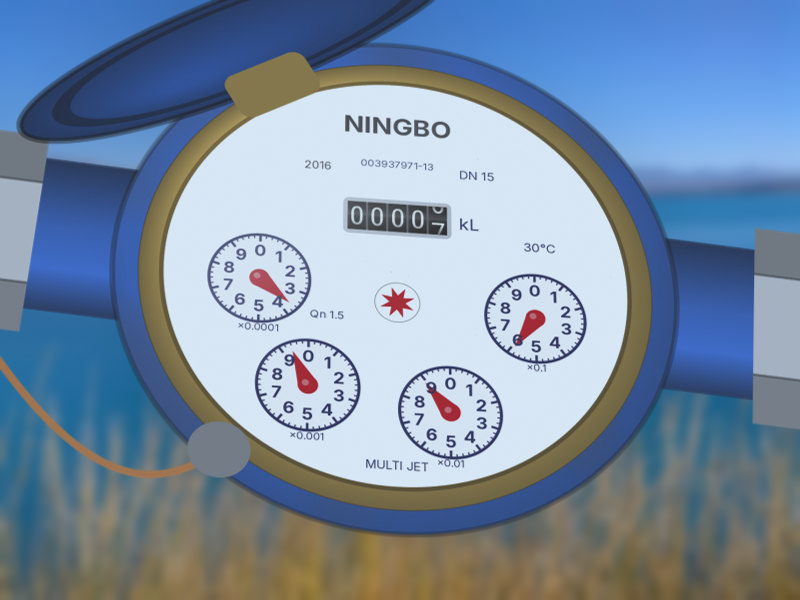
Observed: 6.5893 kL
